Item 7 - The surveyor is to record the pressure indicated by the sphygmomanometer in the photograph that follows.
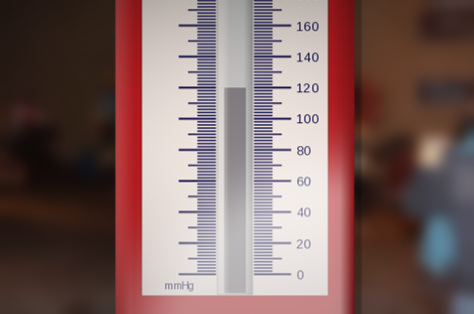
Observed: 120 mmHg
